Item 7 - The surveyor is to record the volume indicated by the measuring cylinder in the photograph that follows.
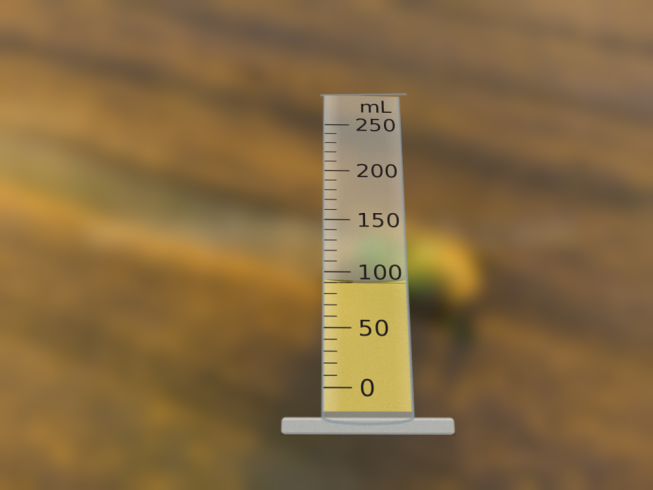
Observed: 90 mL
